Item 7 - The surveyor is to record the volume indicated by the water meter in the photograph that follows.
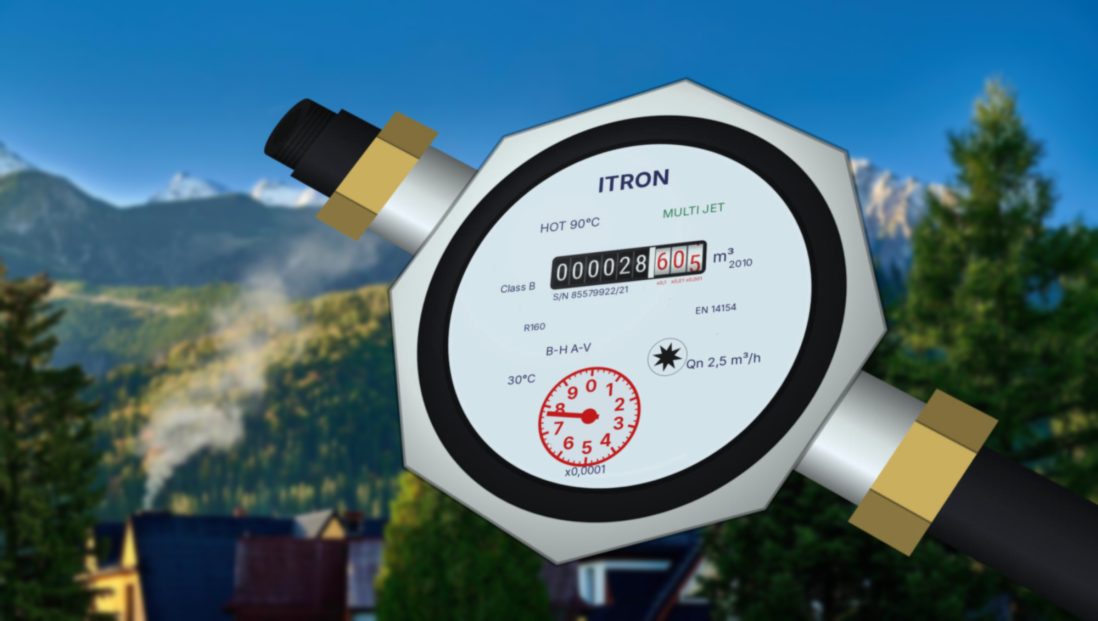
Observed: 28.6047 m³
